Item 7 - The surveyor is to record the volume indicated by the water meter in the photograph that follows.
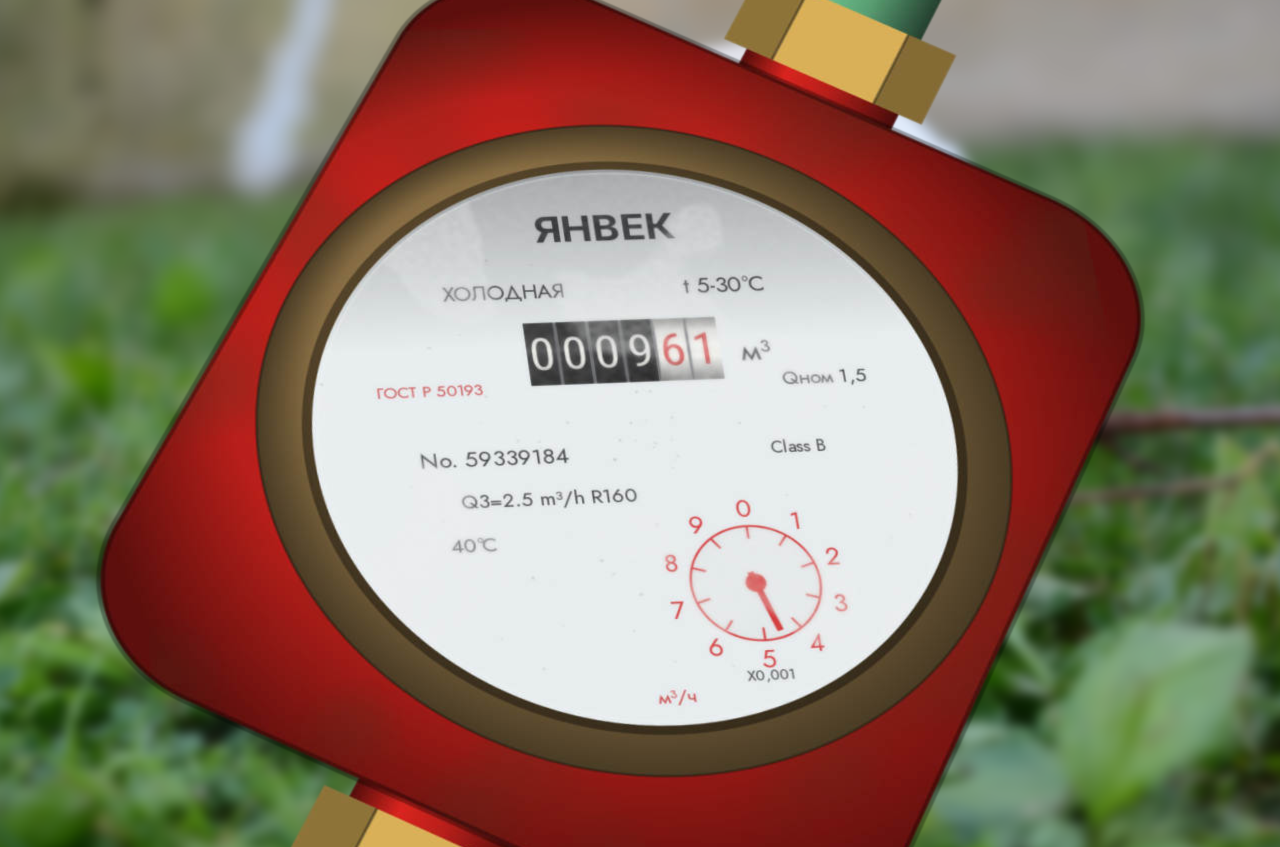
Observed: 9.614 m³
